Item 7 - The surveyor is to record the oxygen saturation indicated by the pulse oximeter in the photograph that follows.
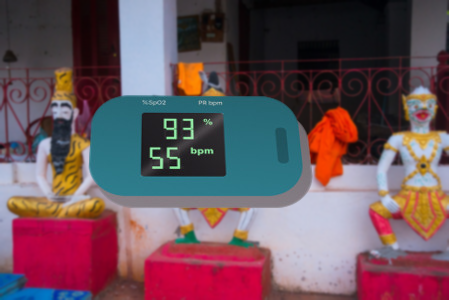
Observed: 93 %
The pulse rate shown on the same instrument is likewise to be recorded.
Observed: 55 bpm
